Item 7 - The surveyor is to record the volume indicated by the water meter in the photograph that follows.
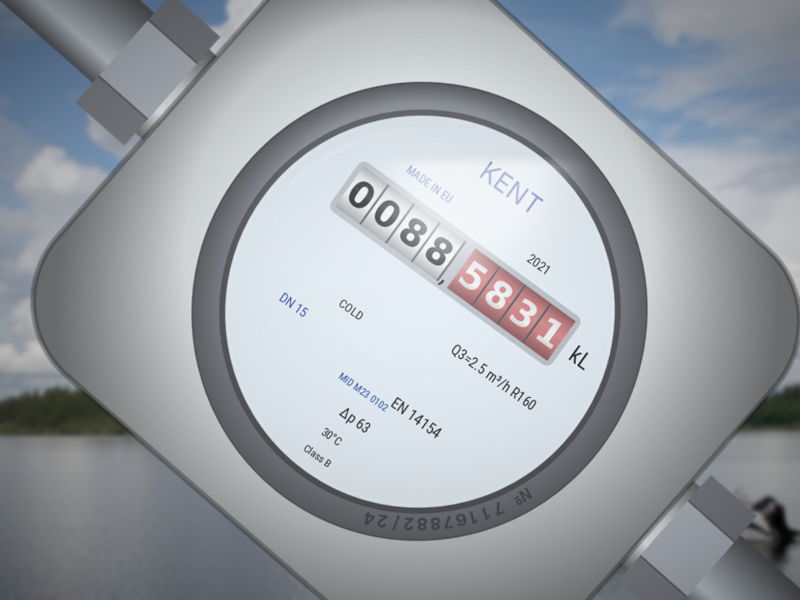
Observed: 88.5831 kL
